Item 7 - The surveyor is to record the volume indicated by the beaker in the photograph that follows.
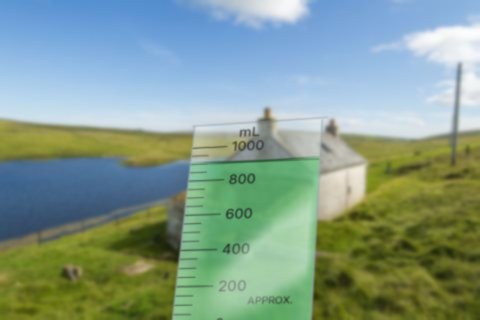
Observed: 900 mL
